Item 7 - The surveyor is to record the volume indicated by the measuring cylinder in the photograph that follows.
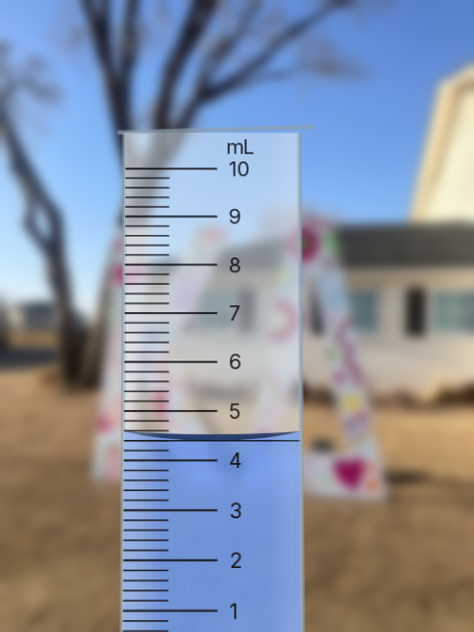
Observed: 4.4 mL
